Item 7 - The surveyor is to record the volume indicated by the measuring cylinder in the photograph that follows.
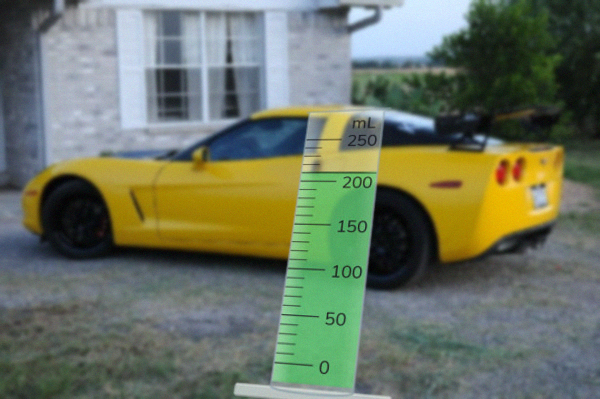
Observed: 210 mL
